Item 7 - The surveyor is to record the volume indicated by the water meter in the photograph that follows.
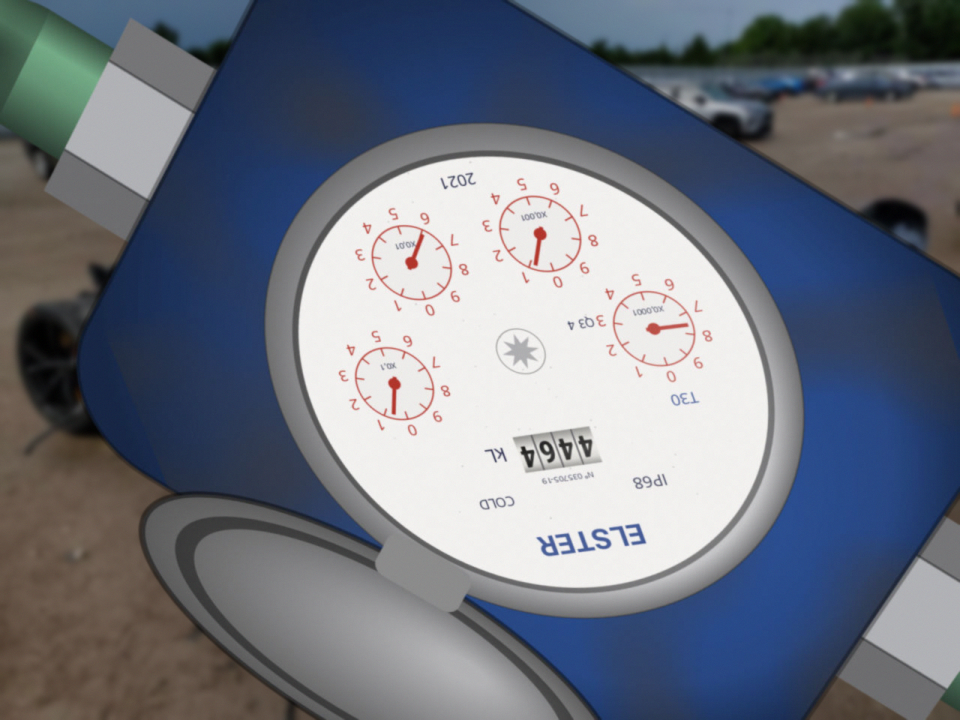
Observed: 4464.0607 kL
